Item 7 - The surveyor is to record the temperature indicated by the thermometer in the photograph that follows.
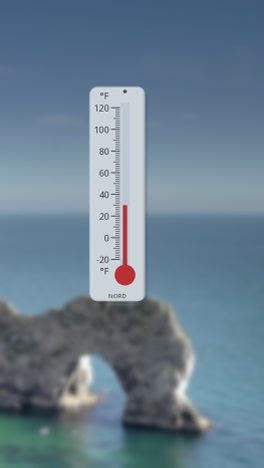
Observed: 30 °F
